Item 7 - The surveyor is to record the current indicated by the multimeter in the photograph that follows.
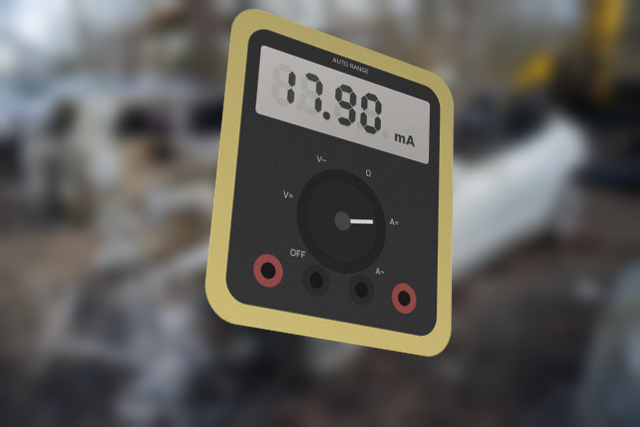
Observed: 17.90 mA
